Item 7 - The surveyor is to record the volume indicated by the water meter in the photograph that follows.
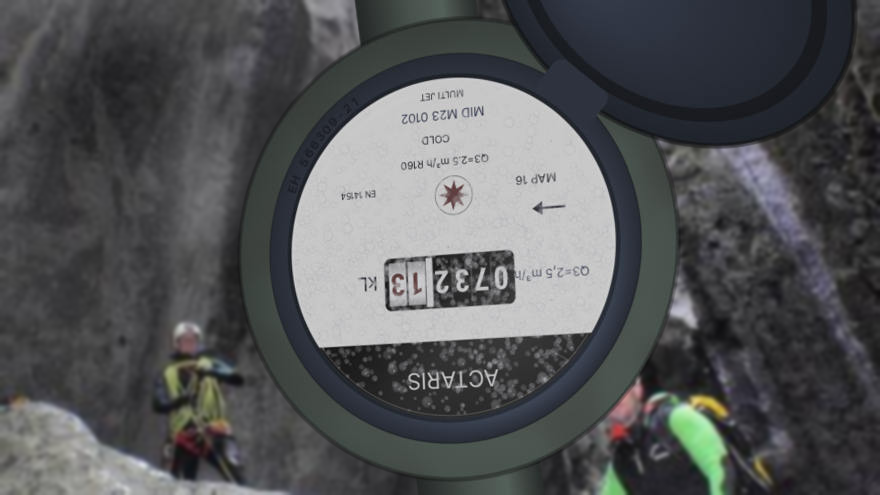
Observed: 732.13 kL
